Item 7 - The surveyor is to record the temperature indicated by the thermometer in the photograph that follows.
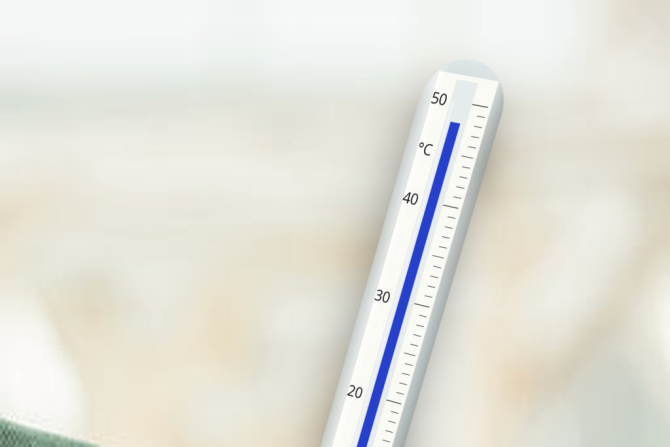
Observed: 48 °C
